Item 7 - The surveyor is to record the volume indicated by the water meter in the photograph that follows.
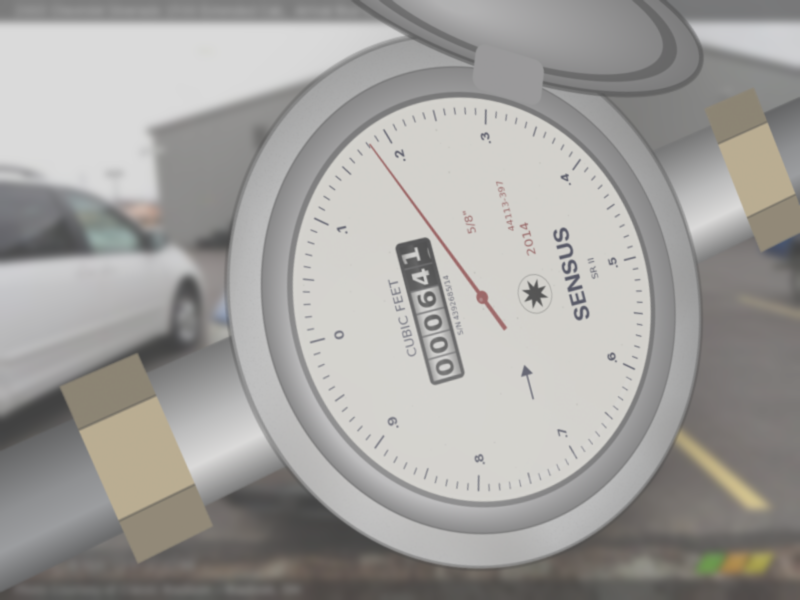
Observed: 641.18 ft³
